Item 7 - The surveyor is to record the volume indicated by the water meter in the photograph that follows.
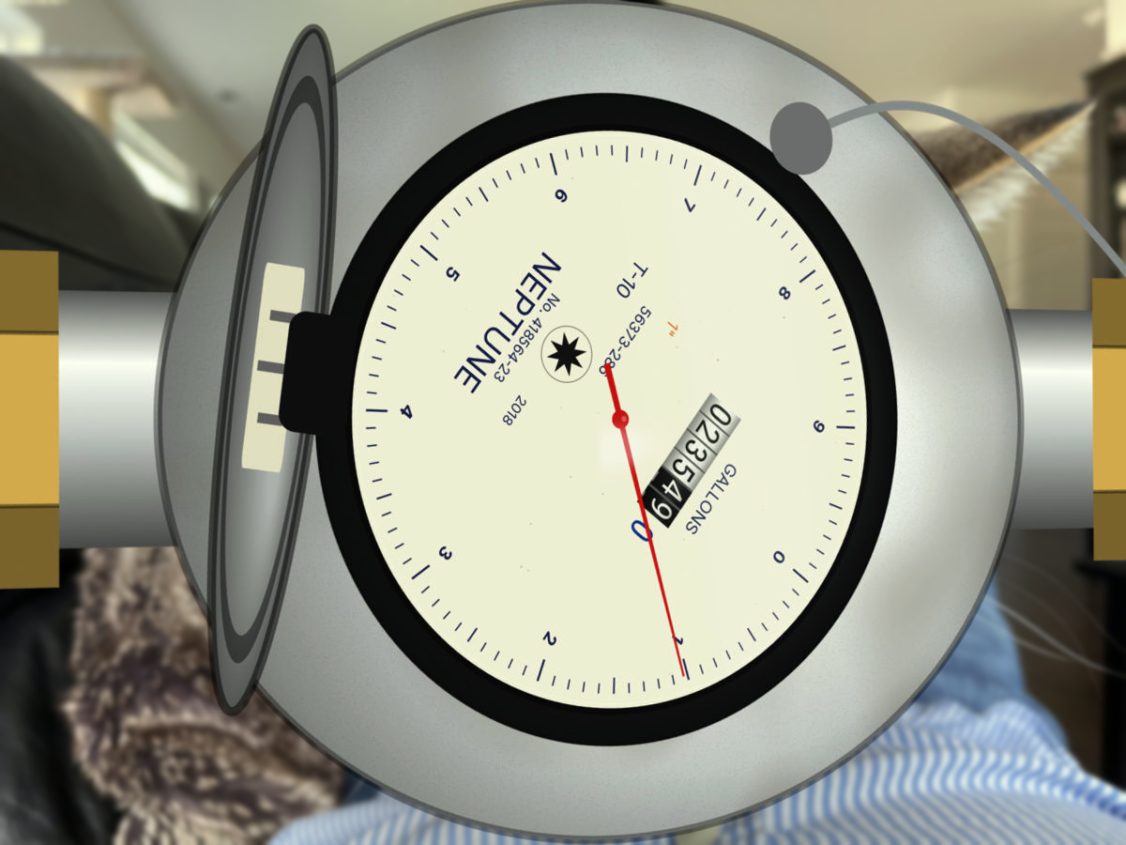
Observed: 235491.0 gal
